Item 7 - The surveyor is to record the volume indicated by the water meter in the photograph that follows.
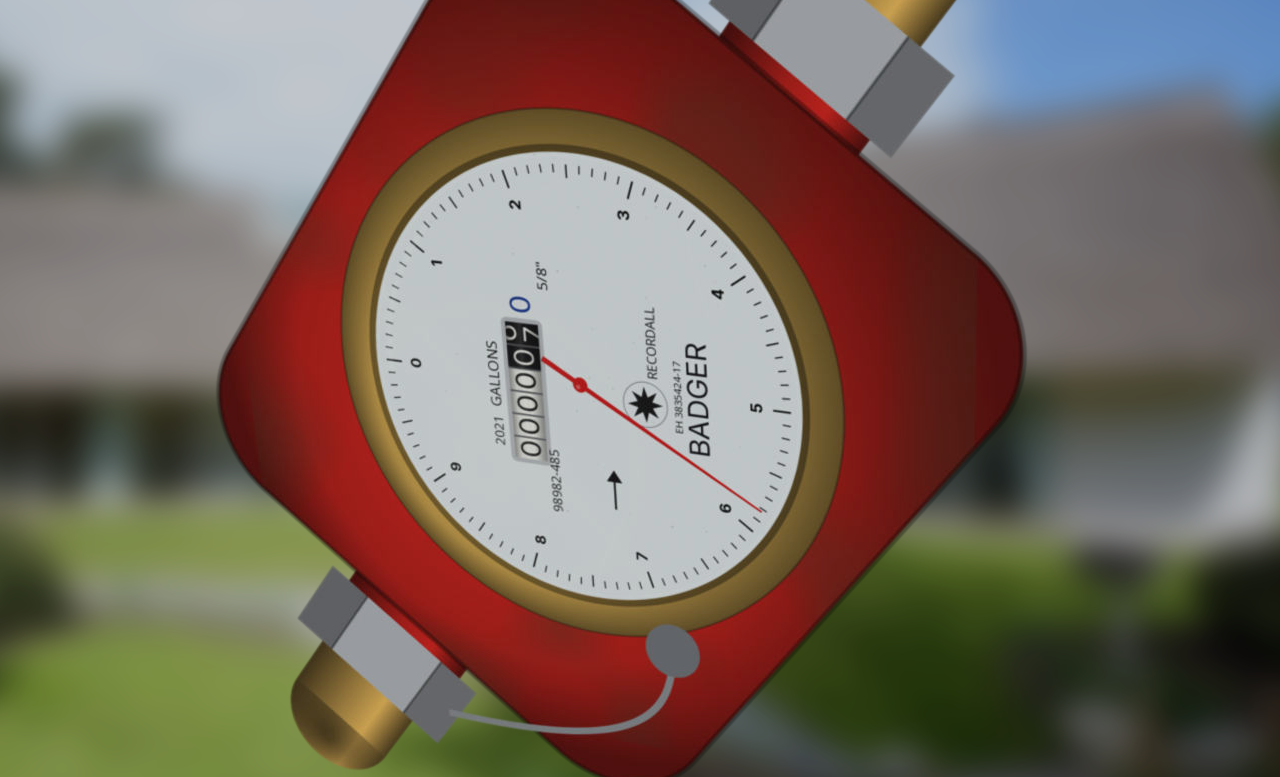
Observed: 65.8 gal
